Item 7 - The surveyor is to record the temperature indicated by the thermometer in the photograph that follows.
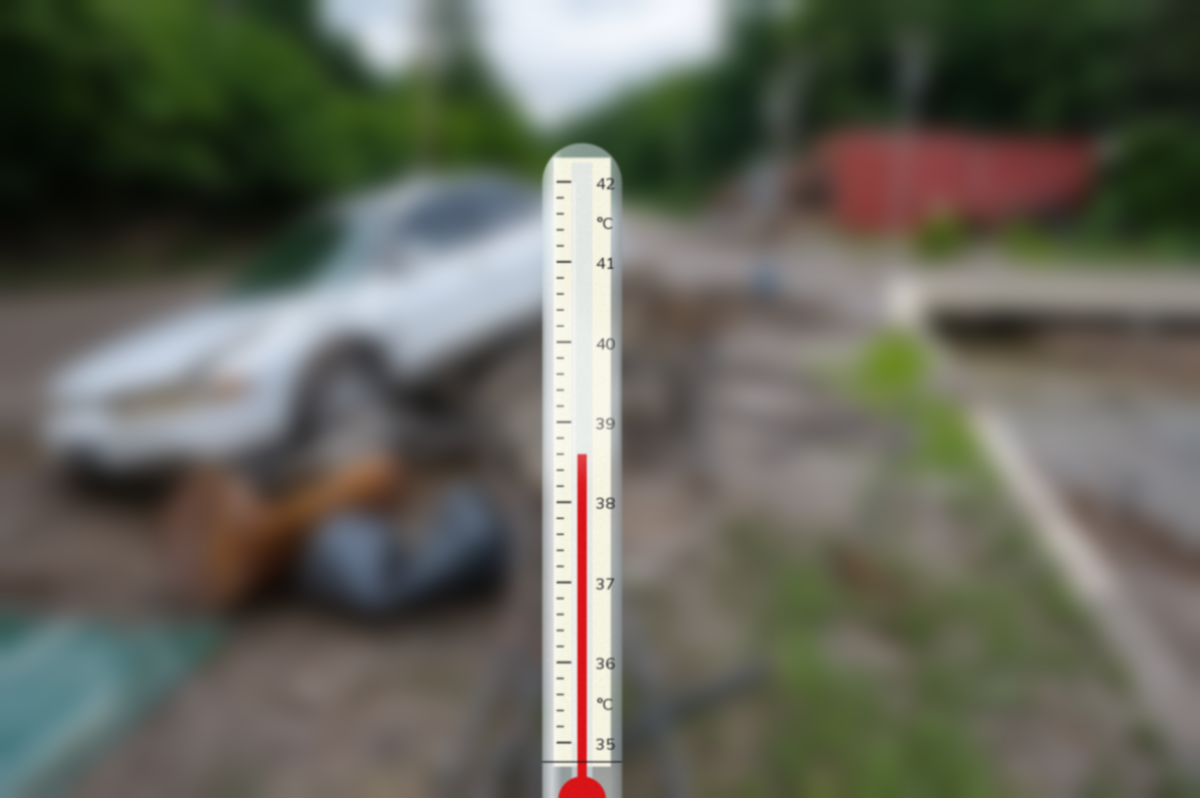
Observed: 38.6 °C
